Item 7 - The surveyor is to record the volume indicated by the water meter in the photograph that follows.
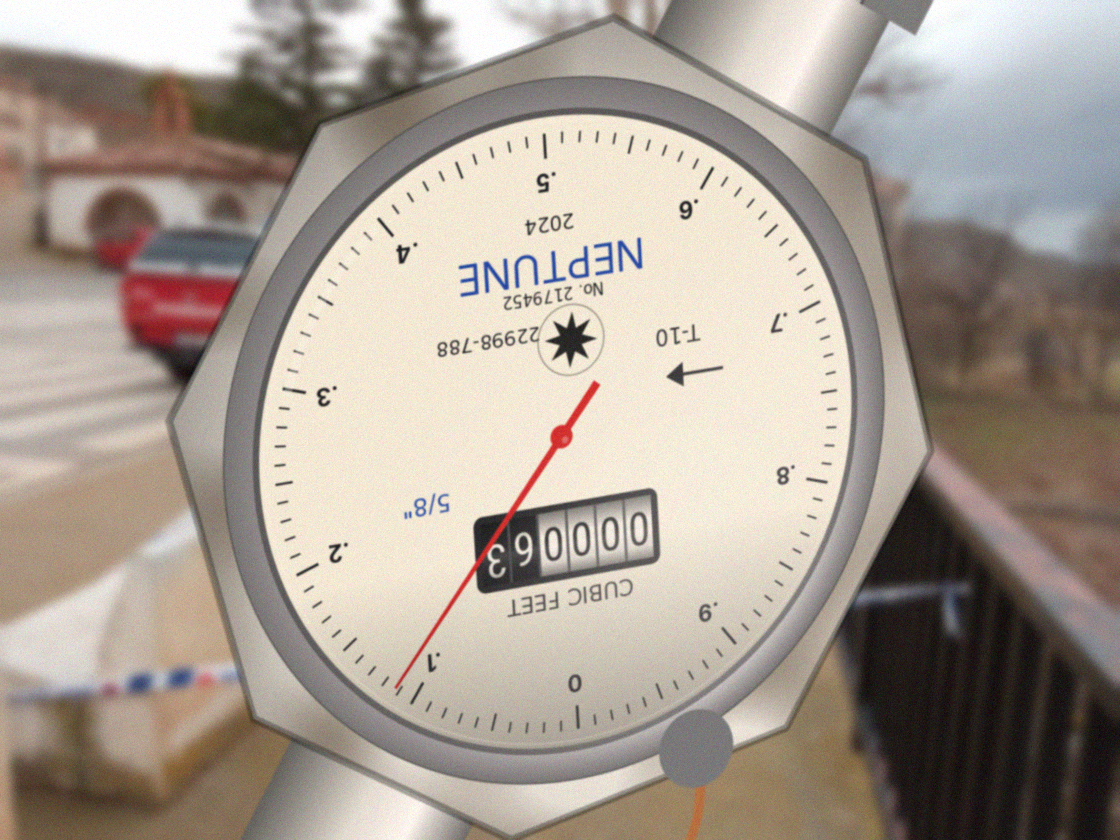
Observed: 63.11 ft³
